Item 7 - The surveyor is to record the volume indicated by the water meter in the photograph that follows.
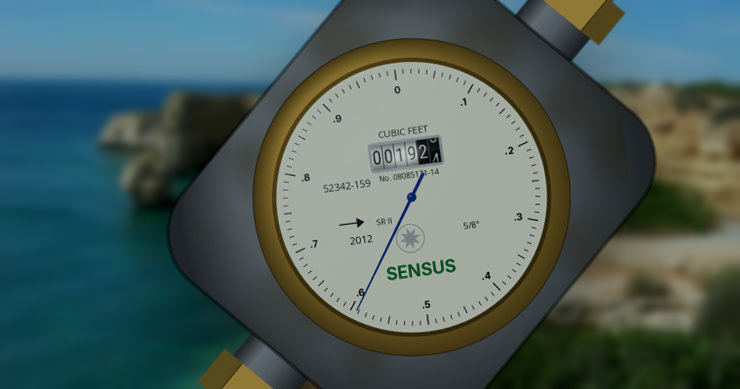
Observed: 1923.59 ft³
